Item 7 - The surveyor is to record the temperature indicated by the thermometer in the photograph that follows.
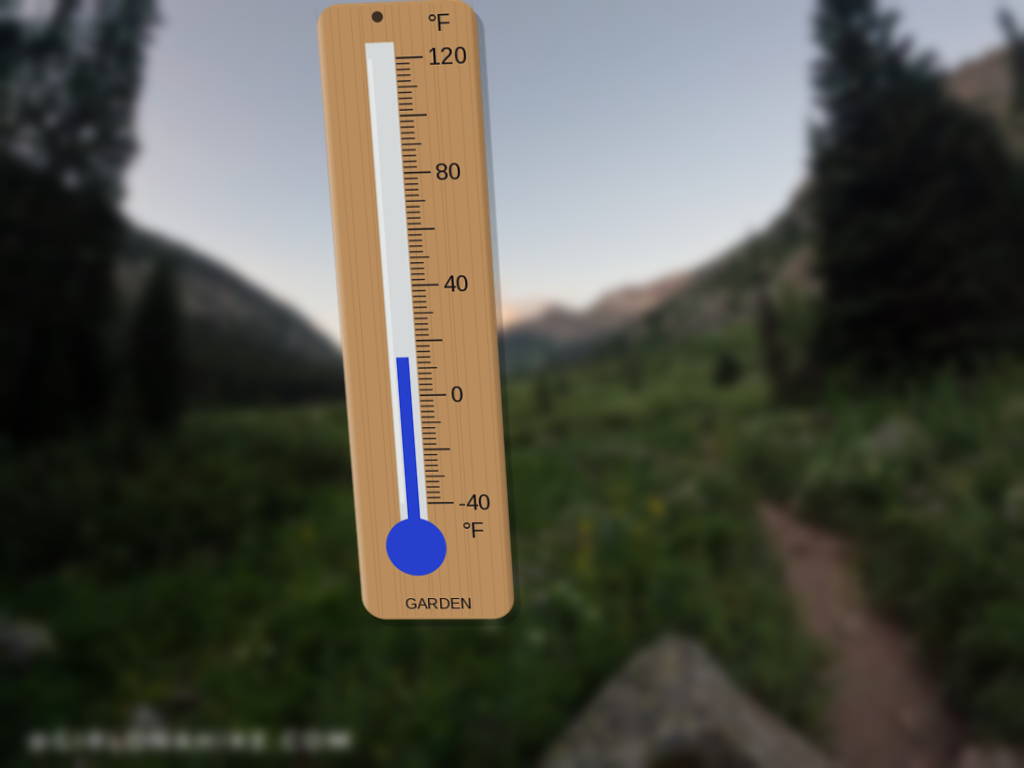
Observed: 14 °F
